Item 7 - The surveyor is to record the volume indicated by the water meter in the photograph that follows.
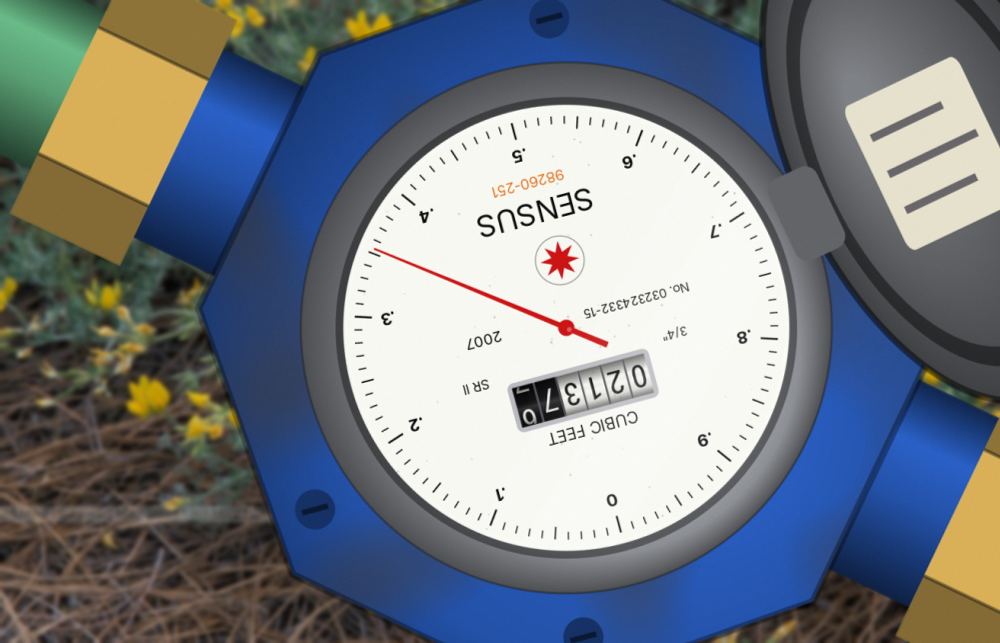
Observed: 21376.35 ft³
